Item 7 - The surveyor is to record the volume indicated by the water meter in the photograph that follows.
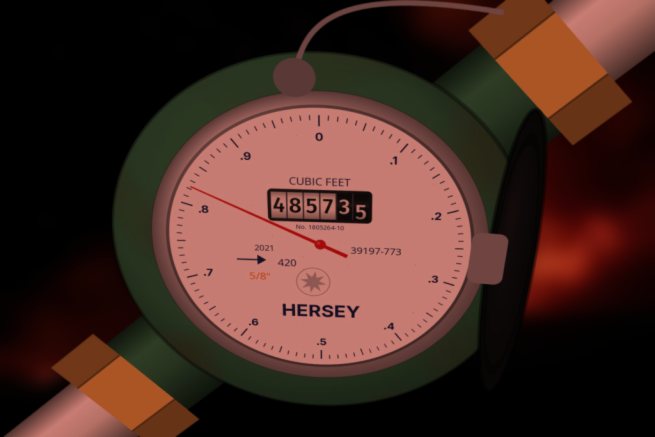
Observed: 485734.82 ft³
